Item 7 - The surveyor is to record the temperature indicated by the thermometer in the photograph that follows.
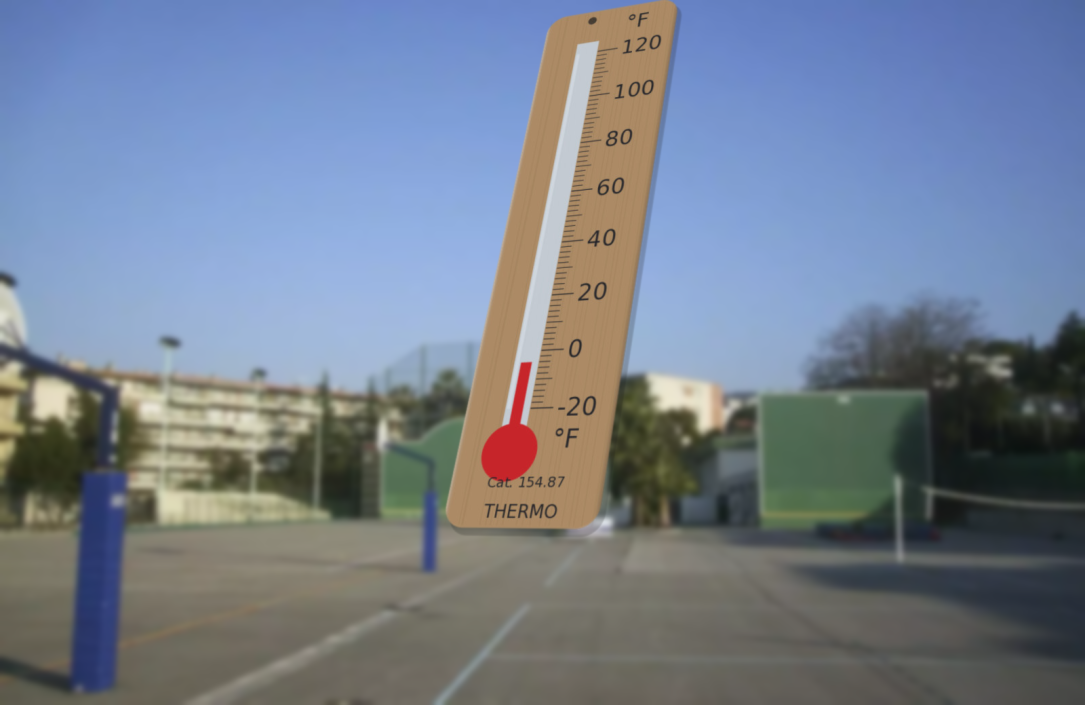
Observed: -4 °F
